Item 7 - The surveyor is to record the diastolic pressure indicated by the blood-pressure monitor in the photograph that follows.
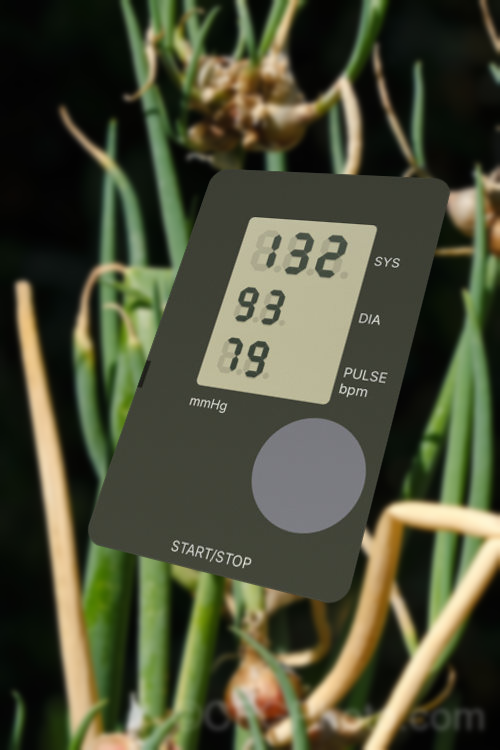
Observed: 93 mmHg
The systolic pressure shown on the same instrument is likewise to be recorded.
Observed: 132 mmHg
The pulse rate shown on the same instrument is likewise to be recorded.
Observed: 79 bpm
